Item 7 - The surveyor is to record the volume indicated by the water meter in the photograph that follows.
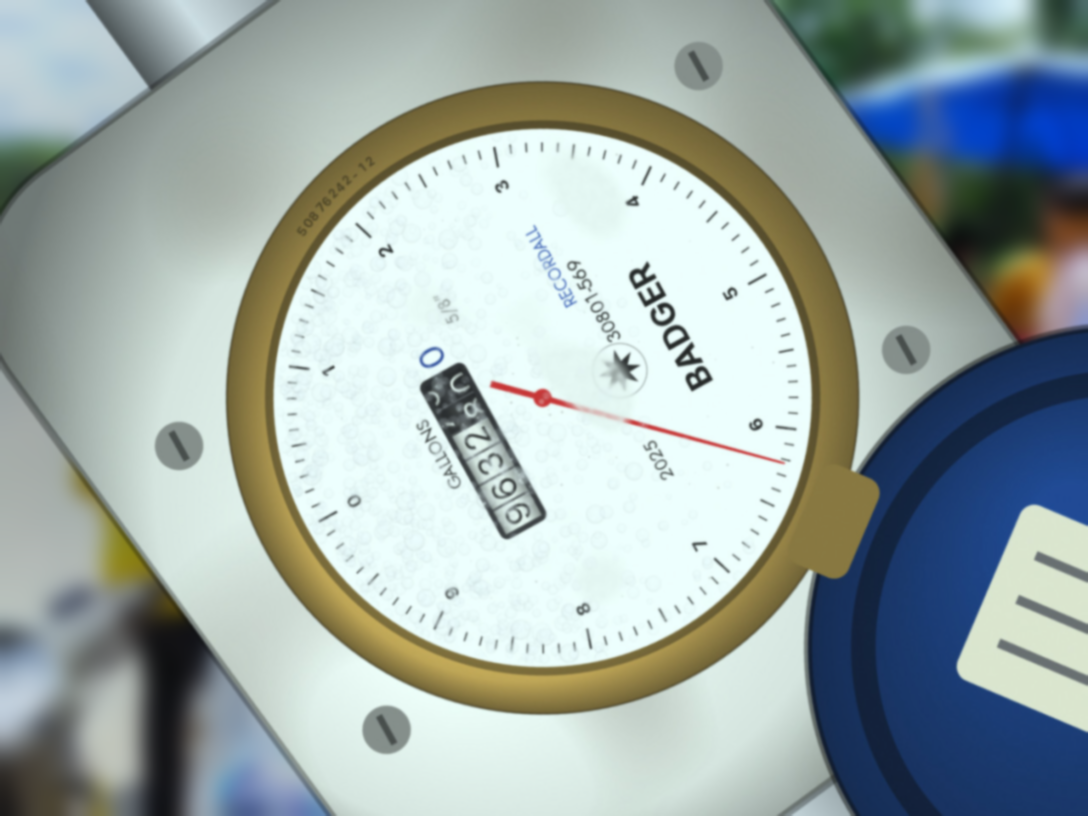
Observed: 9632796.2 gal
